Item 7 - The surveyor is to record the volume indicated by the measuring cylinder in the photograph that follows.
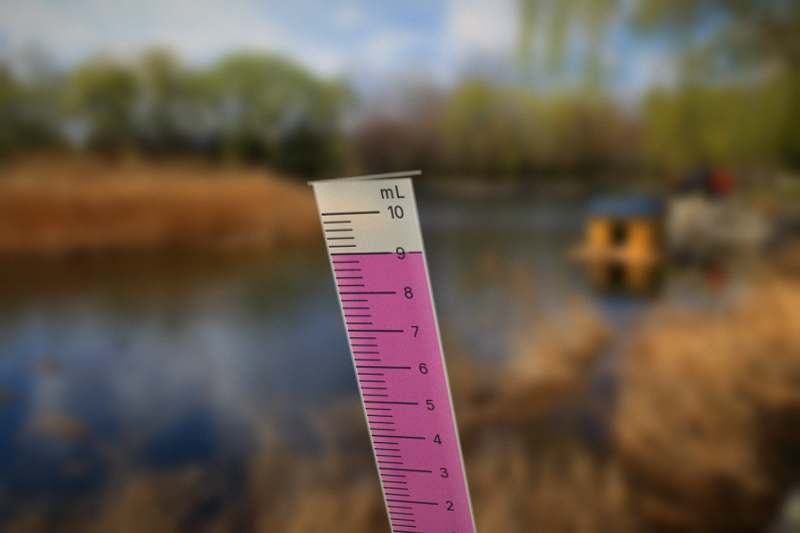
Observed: 9 mL
